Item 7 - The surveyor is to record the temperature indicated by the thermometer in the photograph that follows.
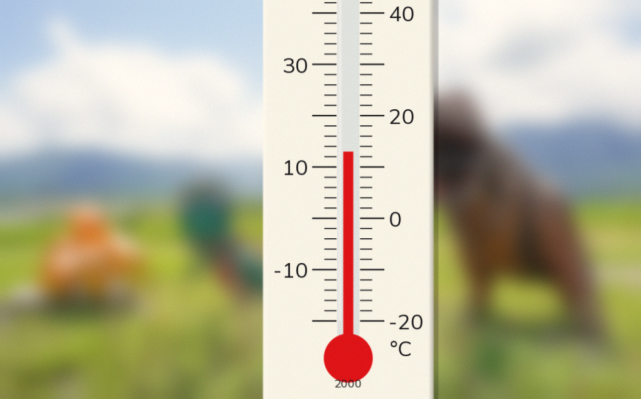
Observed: 13 °C
